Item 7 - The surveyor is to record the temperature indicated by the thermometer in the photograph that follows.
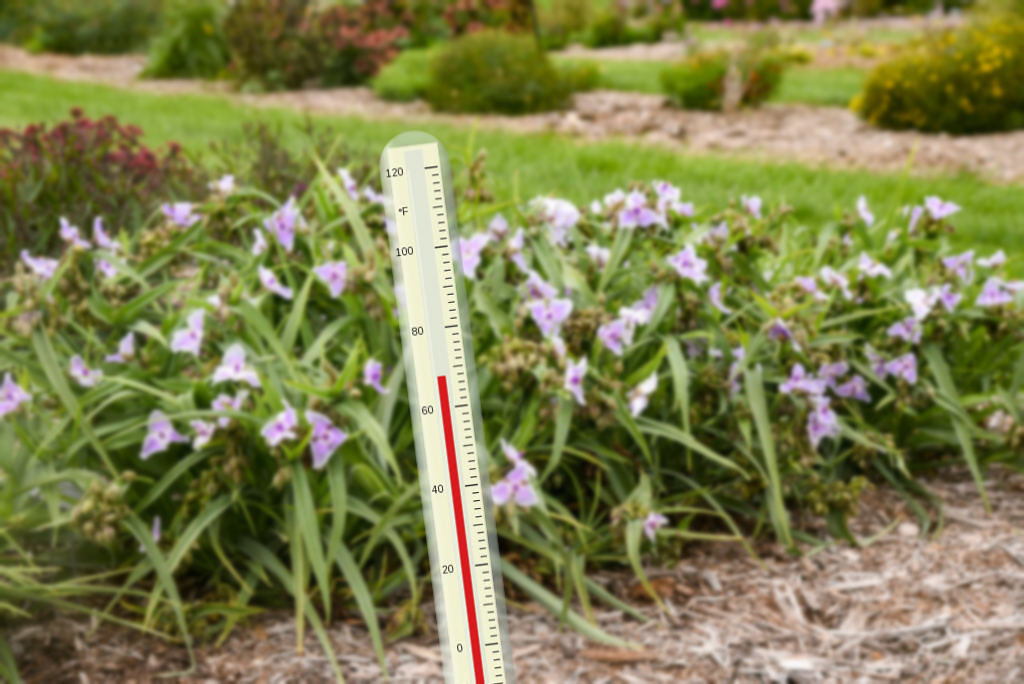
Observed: 68 °F
